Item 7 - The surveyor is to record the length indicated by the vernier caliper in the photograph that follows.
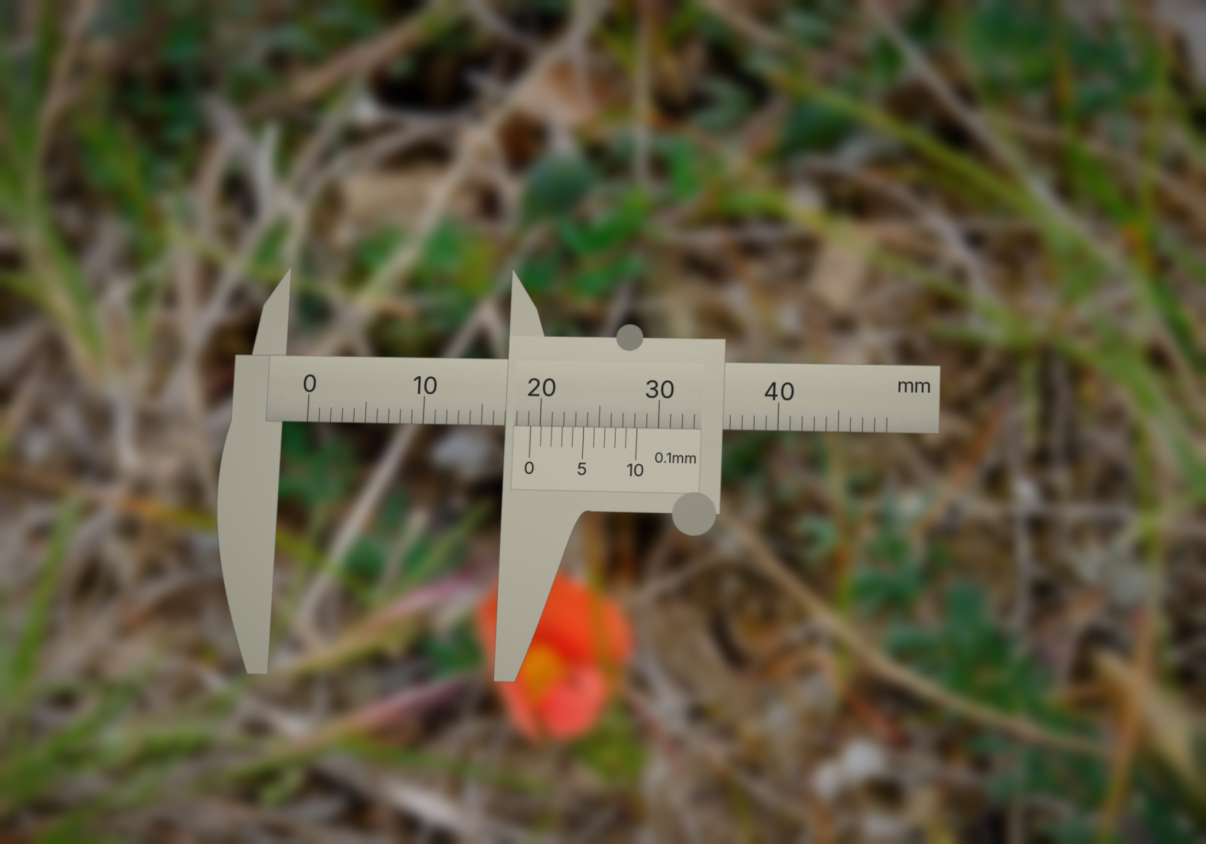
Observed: 19.2 mm
